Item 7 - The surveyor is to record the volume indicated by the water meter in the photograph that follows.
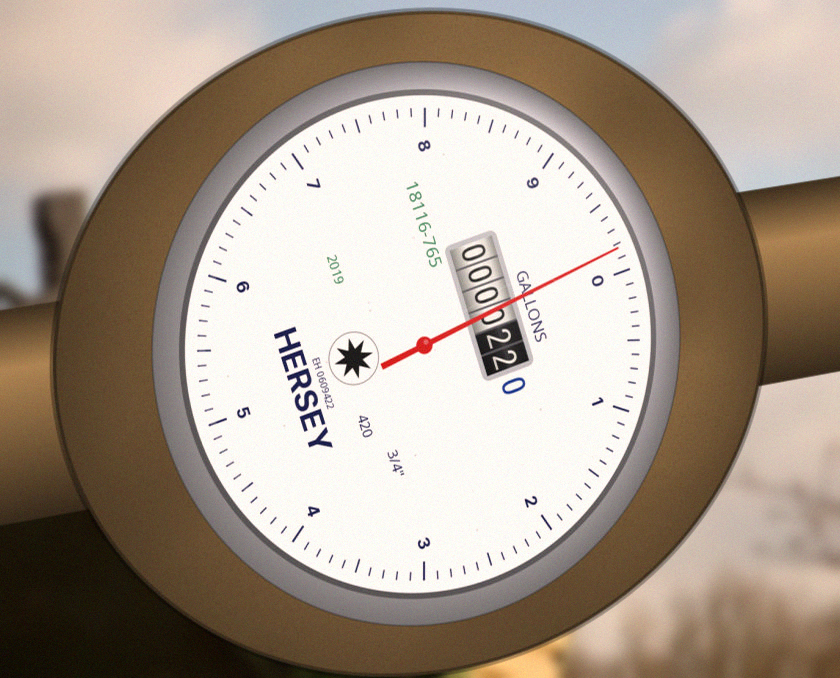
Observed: 219.8 gal
